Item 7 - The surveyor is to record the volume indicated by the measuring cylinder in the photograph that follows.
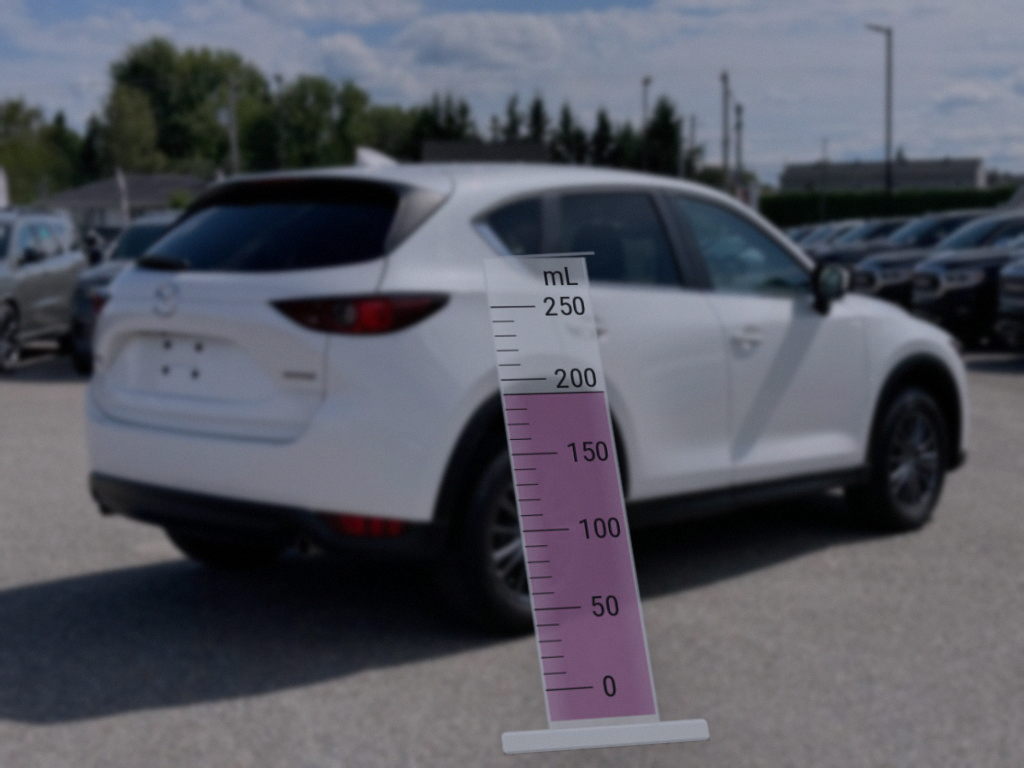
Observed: 190 mL
